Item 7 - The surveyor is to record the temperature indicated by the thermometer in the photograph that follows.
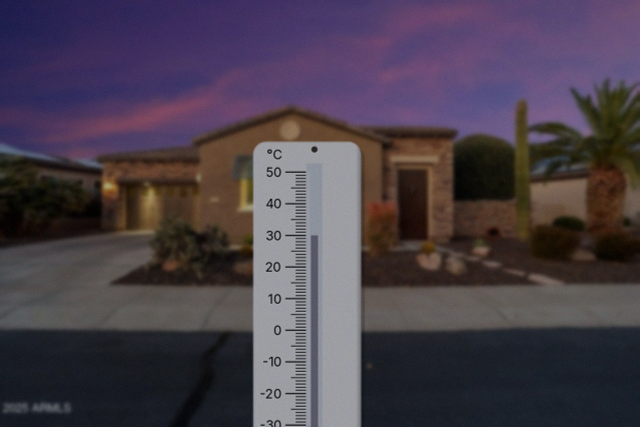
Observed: 30 °C
